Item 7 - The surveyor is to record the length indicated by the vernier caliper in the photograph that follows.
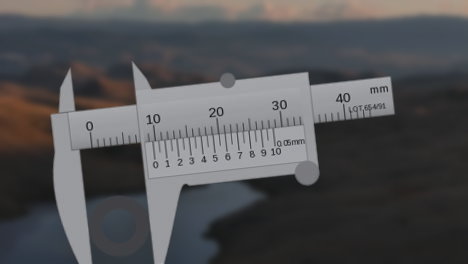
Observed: 9.6 mm
